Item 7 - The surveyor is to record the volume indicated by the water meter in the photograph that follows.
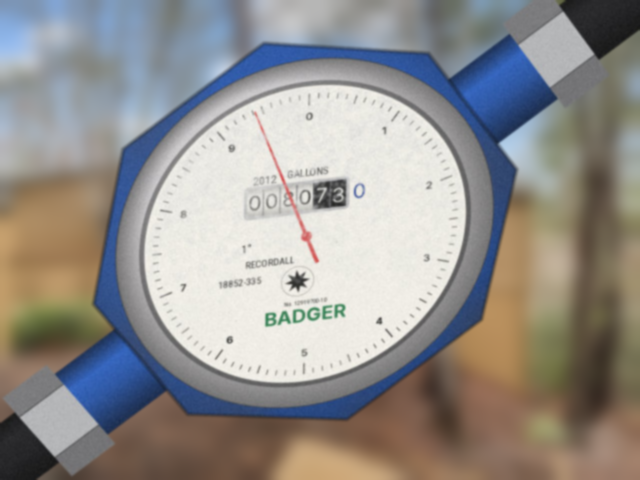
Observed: 80729.4 gal
